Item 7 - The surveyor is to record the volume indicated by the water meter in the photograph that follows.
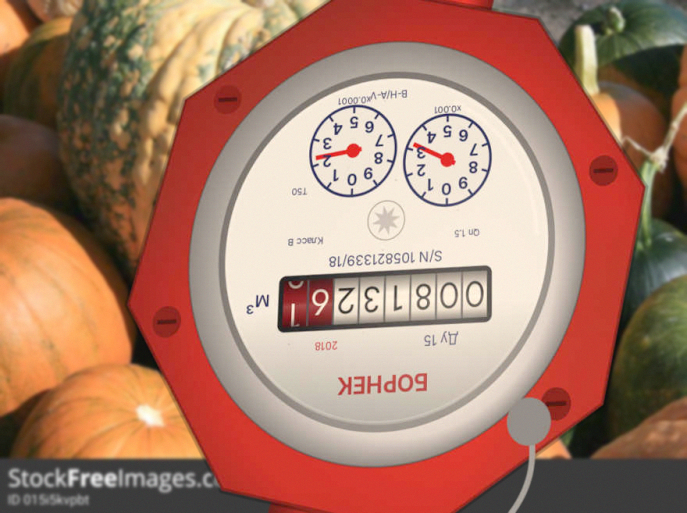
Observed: 8132.6132 m³
